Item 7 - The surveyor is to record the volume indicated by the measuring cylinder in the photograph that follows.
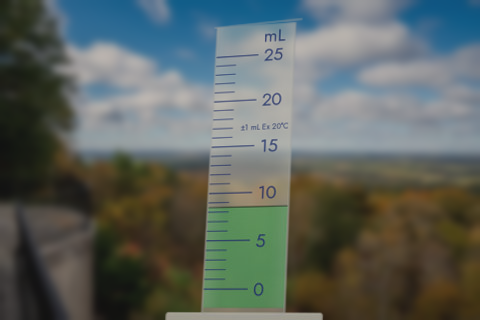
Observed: 8.5 mL
